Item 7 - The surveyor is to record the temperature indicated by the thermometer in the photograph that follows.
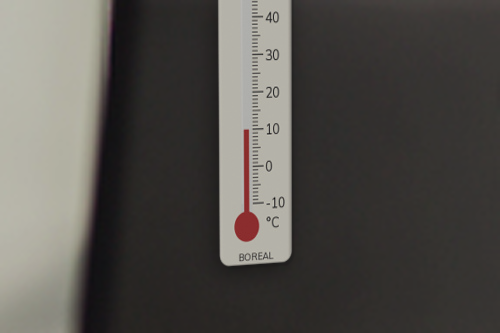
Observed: 10 °C
